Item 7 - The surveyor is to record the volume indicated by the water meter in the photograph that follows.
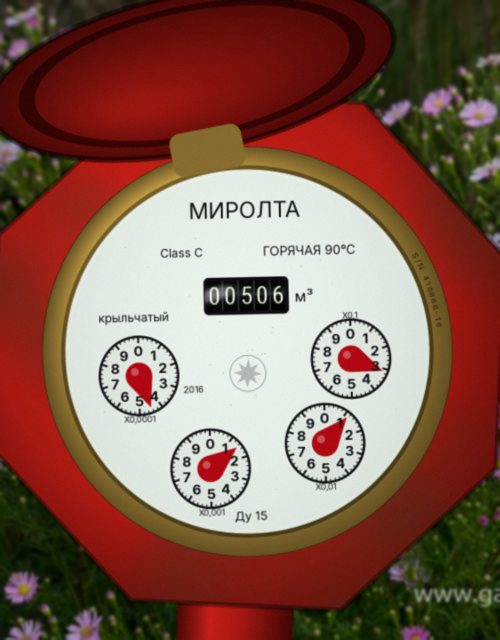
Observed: 506.3114 m³
